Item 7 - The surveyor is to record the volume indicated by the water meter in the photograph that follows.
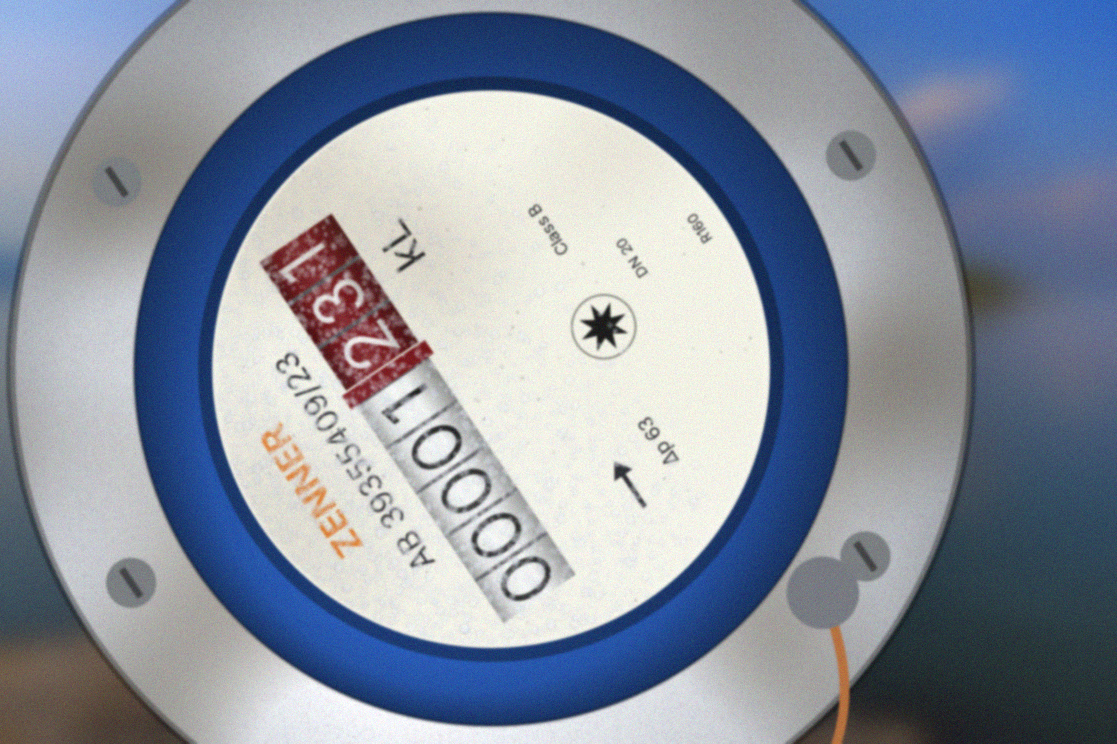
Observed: 1.231 kL
